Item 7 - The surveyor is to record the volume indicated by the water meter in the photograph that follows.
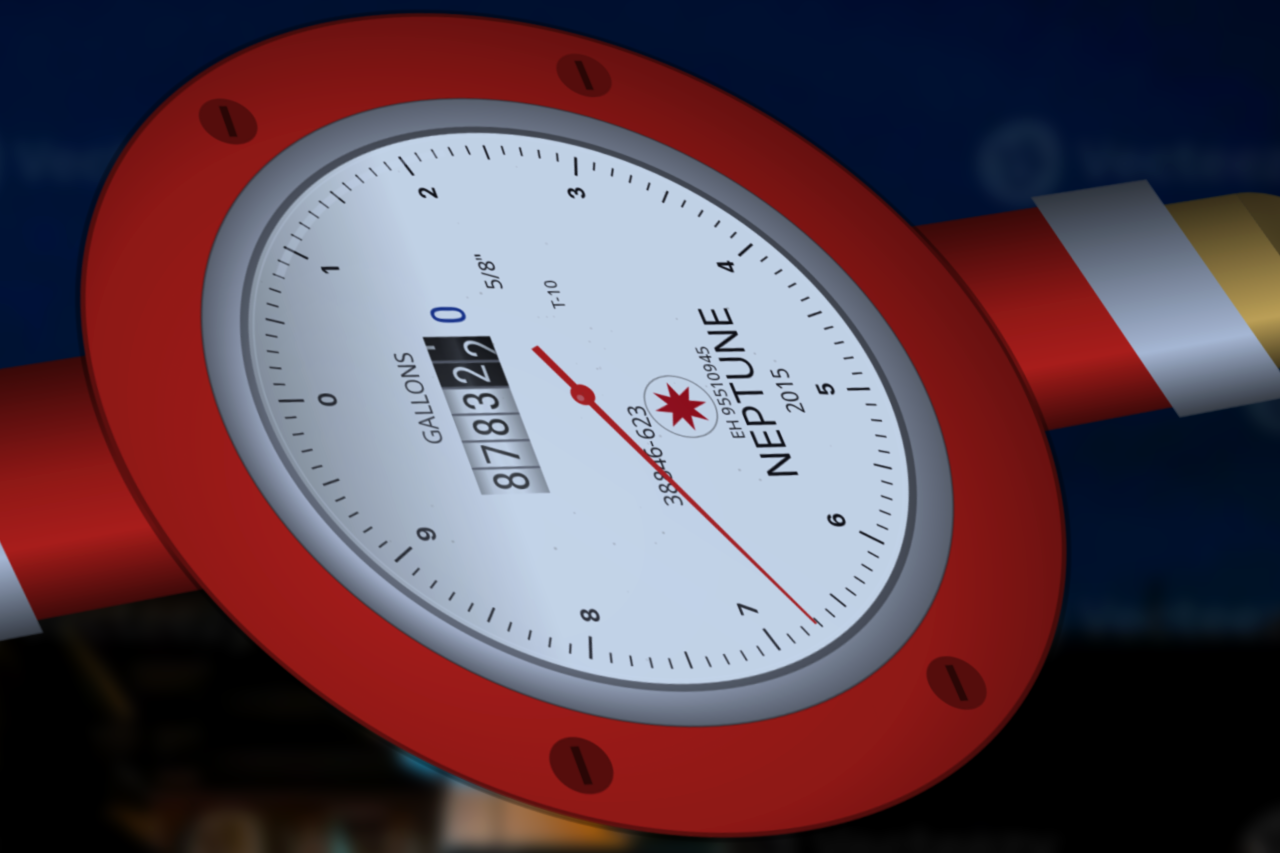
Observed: 8783216.7 gal
